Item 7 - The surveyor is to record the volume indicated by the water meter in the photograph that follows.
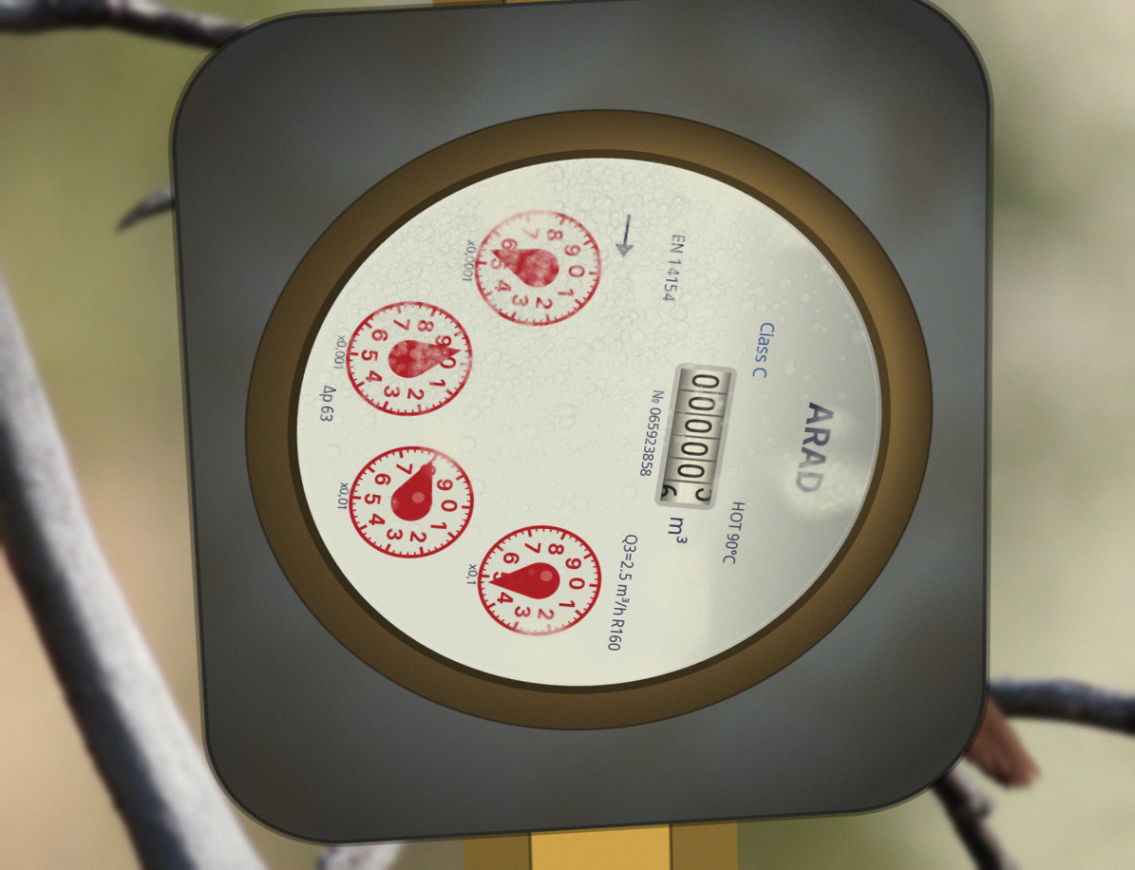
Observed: 5.4795 m³
